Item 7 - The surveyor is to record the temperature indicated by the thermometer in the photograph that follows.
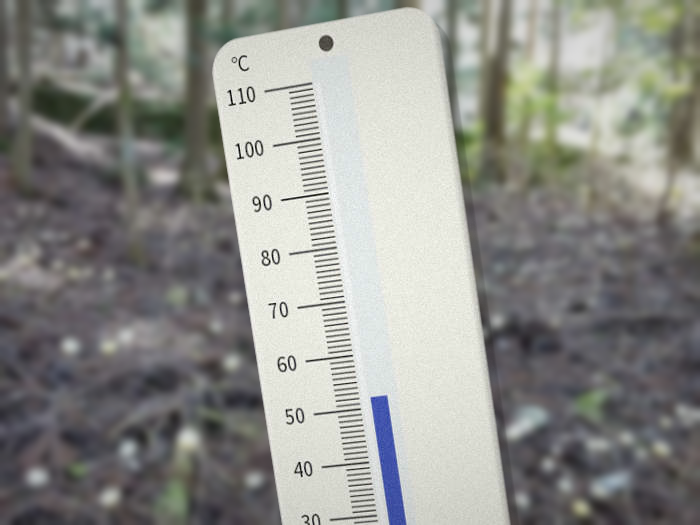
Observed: 52 °C
